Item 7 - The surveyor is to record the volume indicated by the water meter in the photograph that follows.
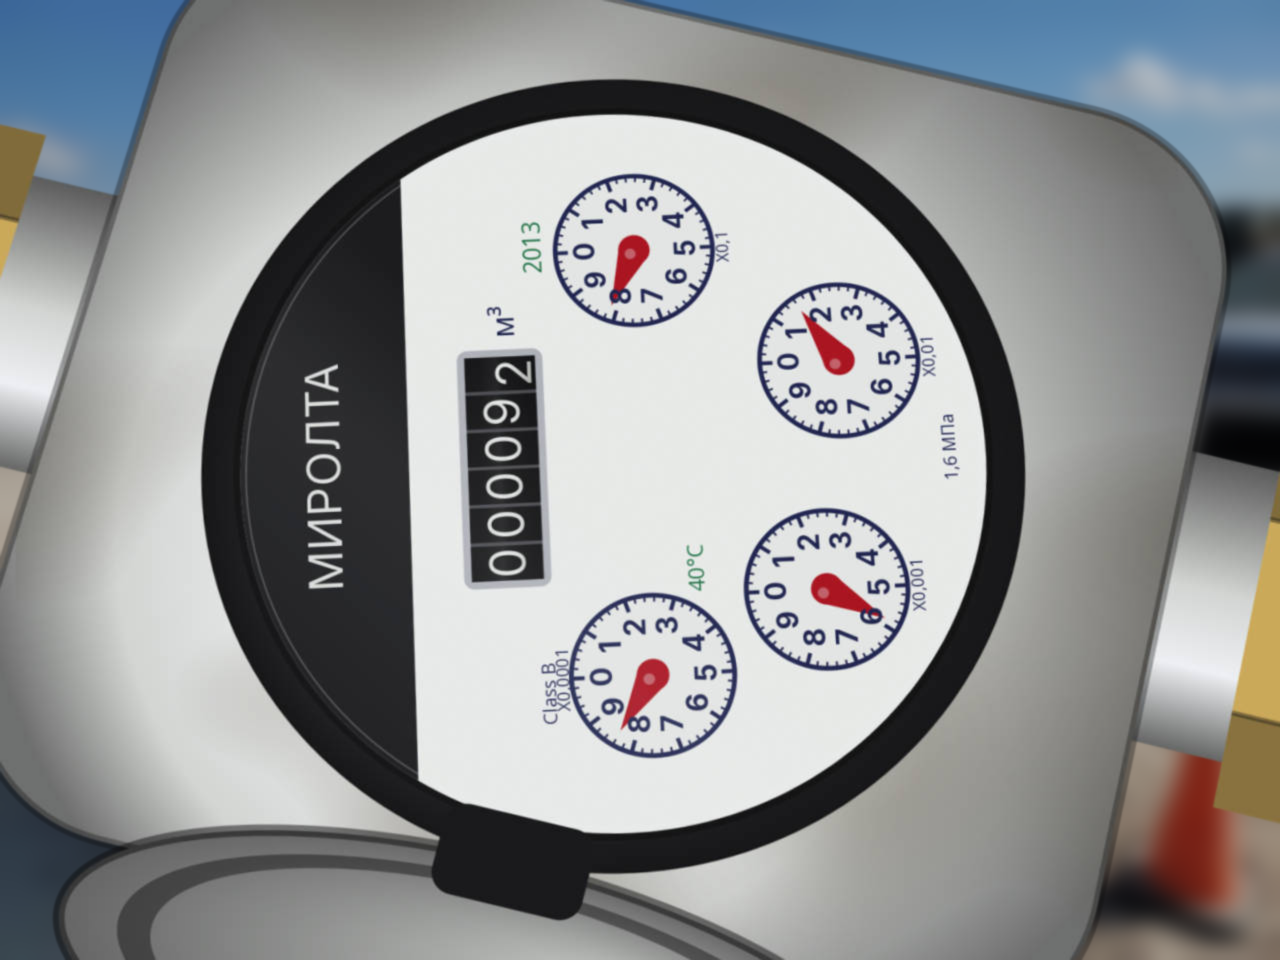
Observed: 91.8158 m³
